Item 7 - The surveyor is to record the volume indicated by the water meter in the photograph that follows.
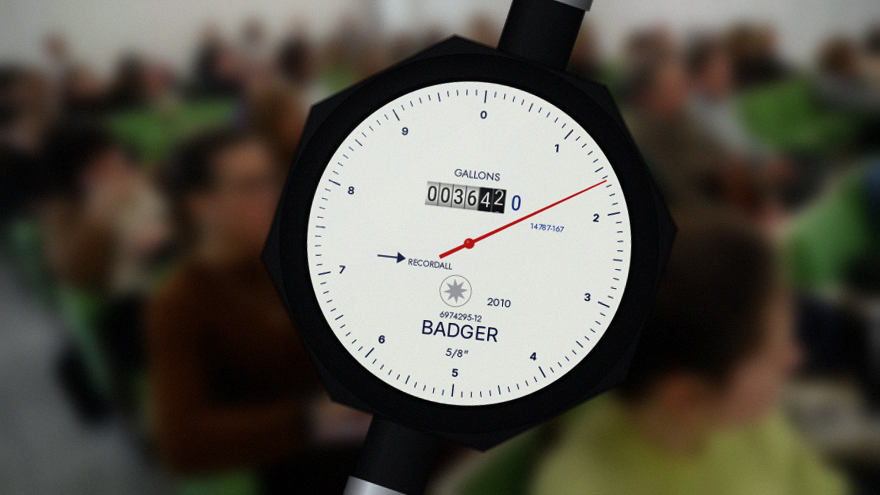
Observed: 36421.6 gal
